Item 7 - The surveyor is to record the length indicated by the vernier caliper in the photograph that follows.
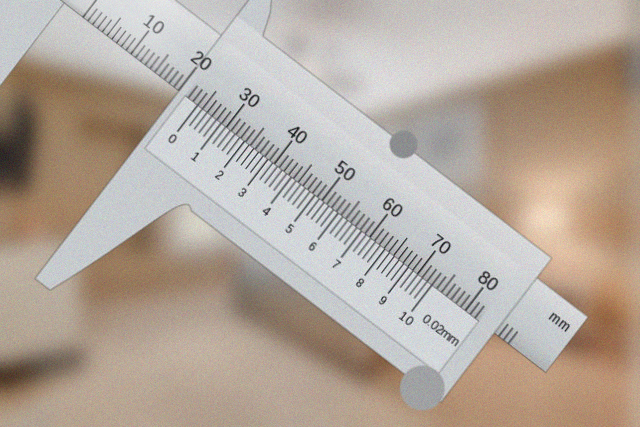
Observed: 24.0 mm
